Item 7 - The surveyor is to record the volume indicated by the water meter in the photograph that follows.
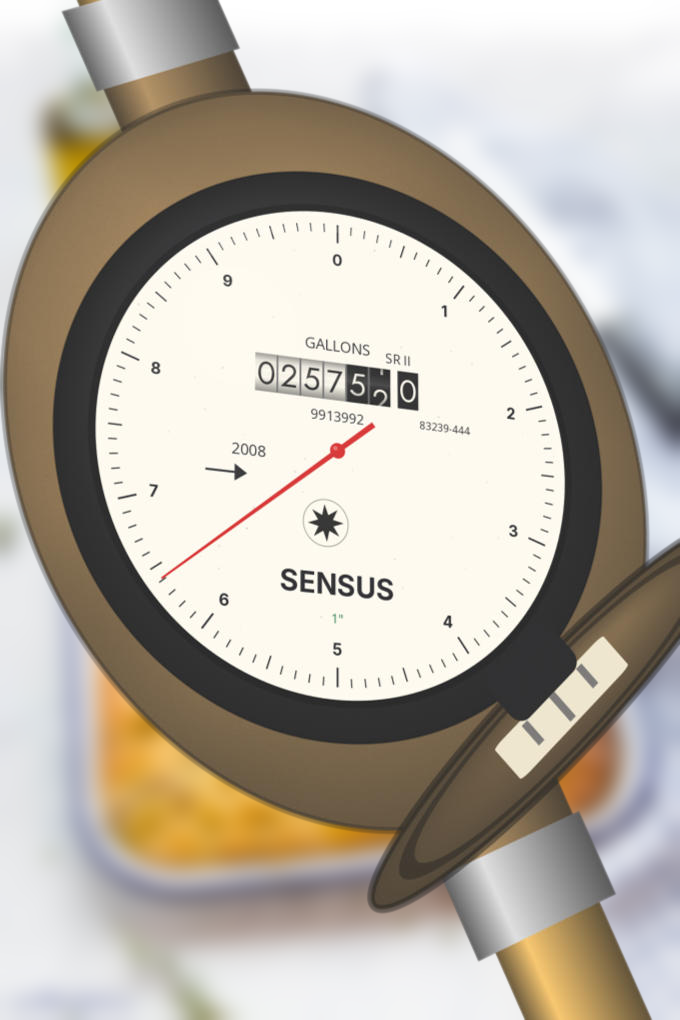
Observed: 257516.4 gal
